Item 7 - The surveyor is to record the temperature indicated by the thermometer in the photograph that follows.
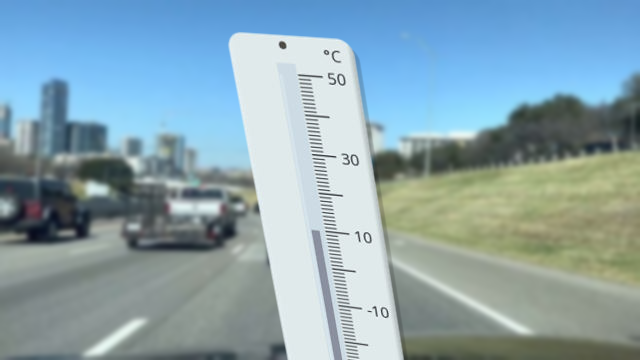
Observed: 10 °C
